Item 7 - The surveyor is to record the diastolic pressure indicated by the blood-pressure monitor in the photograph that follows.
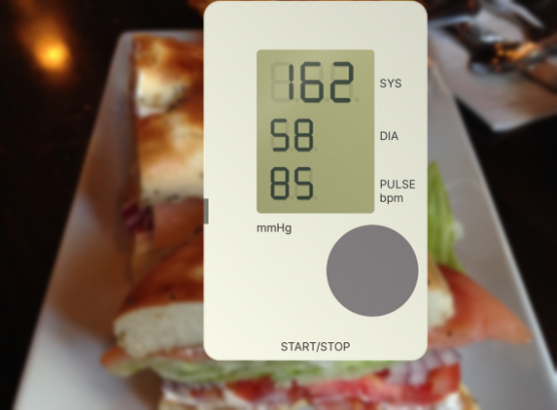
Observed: 58 mmHg
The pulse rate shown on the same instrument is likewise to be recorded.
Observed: 85 bpm
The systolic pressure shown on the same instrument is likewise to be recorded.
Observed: 162 mmHg
